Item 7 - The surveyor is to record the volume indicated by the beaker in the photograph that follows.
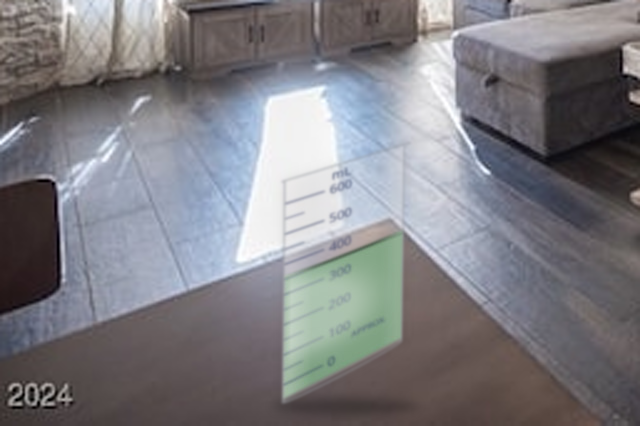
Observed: 350 mL
